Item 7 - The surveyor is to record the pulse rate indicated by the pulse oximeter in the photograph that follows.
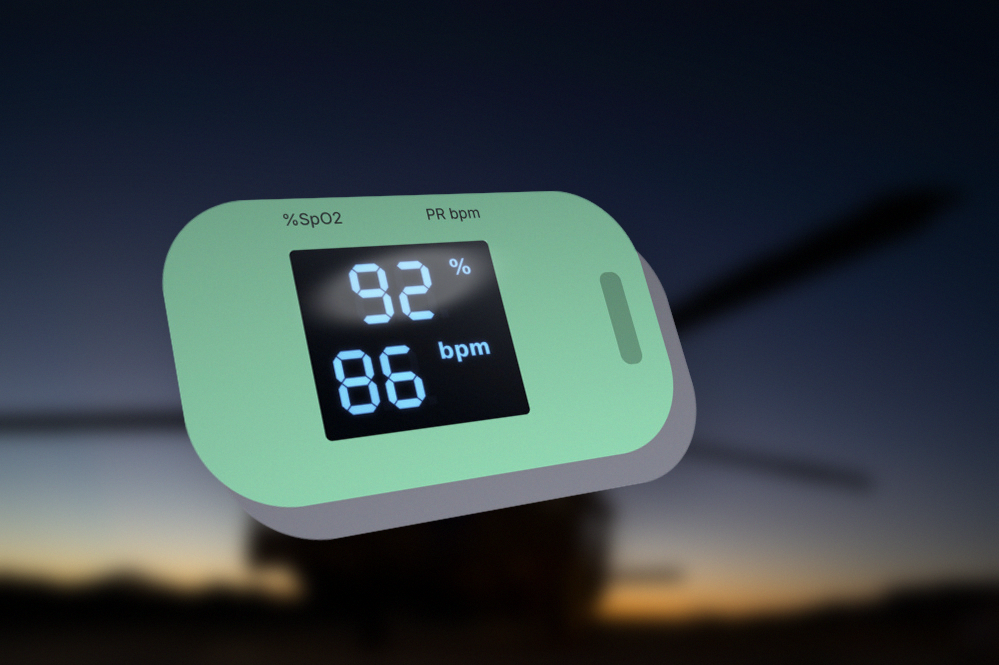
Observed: 86 bpm
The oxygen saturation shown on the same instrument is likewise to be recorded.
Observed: 92 %
